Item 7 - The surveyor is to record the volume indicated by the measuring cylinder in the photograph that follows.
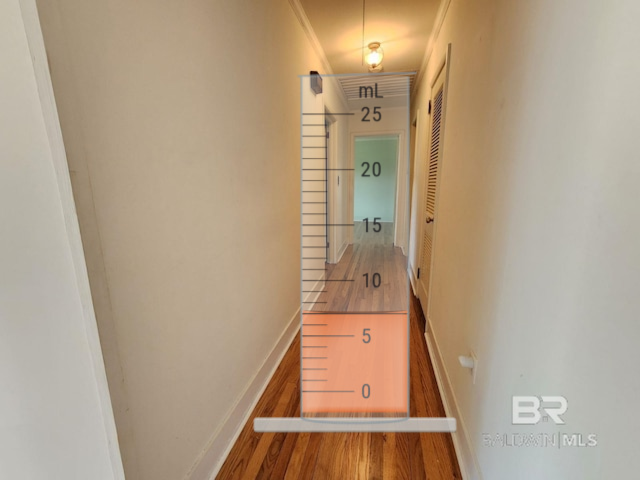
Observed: 7 mL
